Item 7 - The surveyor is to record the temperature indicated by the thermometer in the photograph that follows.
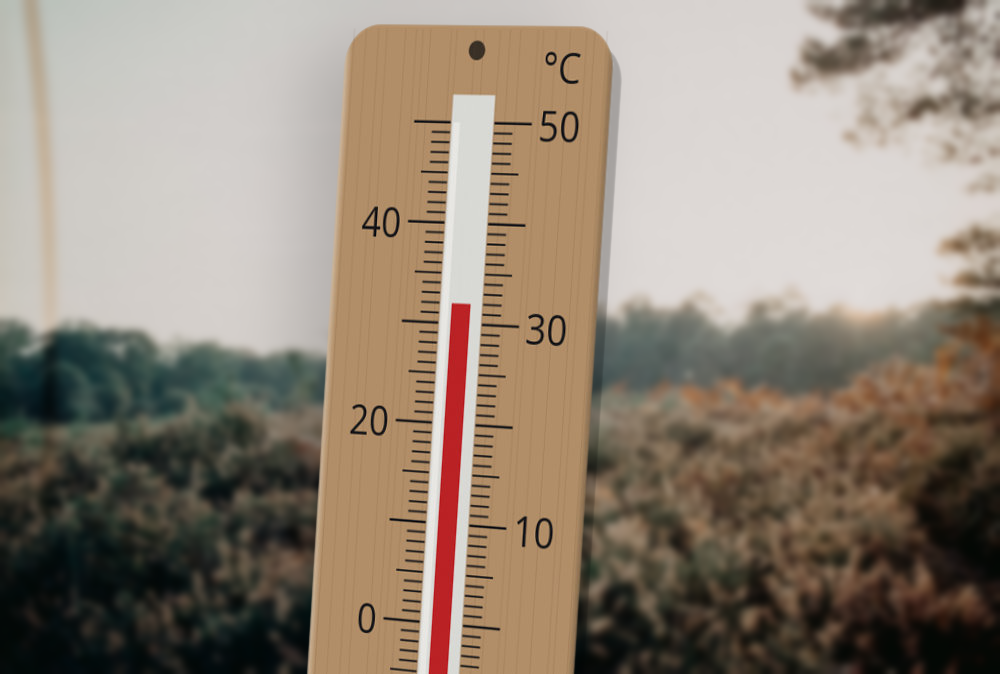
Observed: 32 °C
